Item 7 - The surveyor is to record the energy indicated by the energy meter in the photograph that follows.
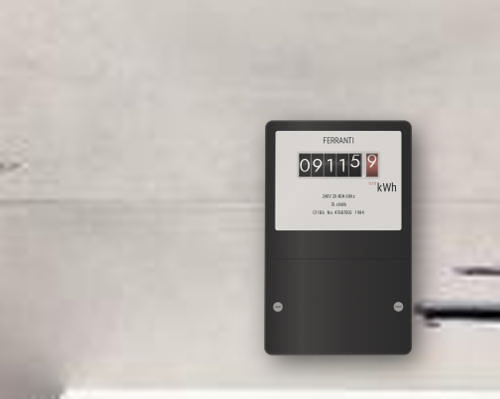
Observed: 9115.9 kWh
